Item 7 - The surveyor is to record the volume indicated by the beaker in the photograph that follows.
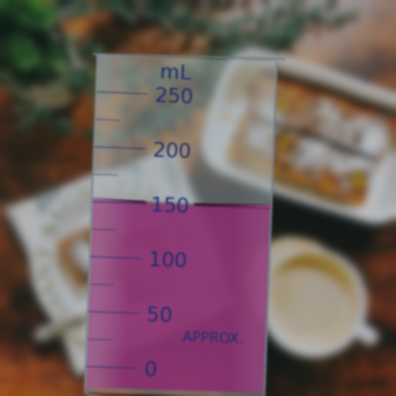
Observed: 150 mL
